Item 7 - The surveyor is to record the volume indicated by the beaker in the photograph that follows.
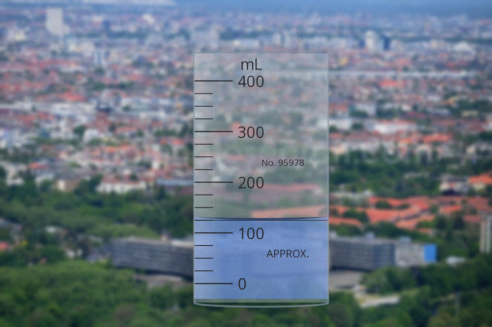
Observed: 125 mL
